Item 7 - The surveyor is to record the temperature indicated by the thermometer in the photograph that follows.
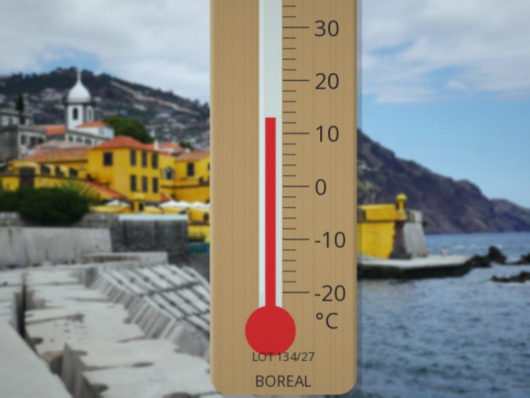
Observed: 13 °C
